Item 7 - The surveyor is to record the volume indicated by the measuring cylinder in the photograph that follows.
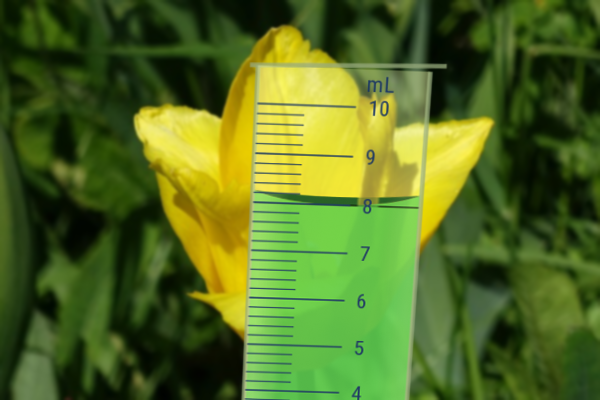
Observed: 8 mL
